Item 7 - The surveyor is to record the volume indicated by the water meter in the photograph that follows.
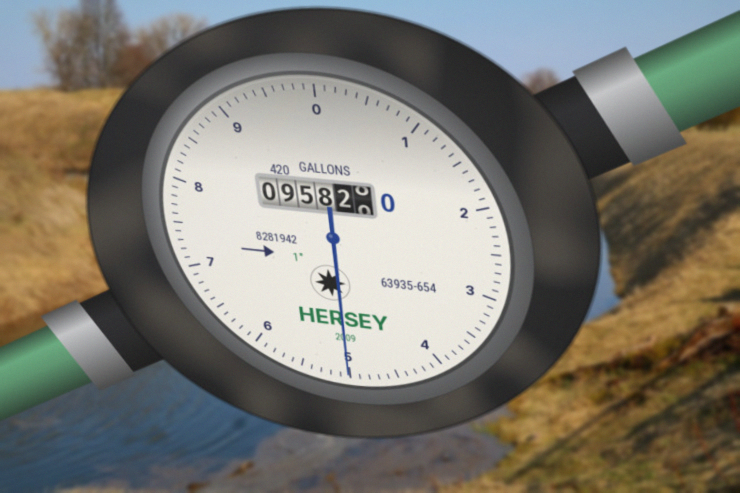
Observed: 958285.0 gal
